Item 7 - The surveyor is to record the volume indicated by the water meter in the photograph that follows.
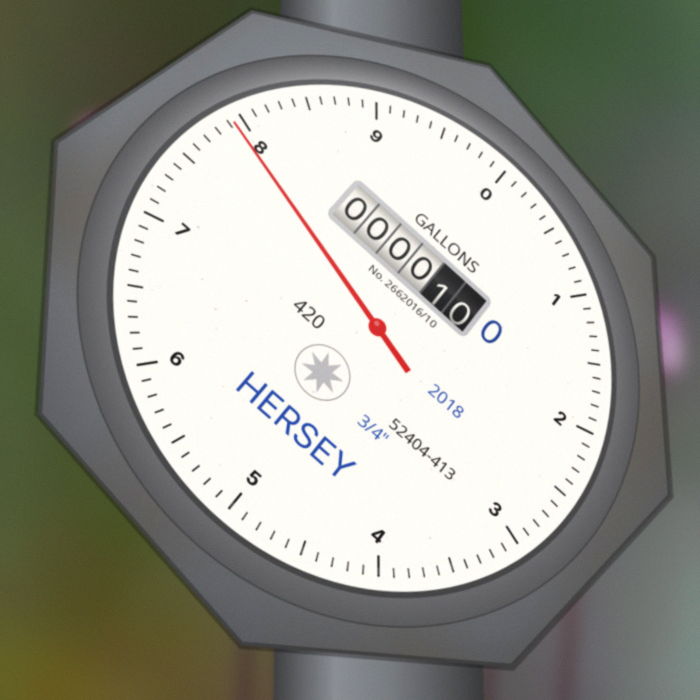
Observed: 97.9 gal
